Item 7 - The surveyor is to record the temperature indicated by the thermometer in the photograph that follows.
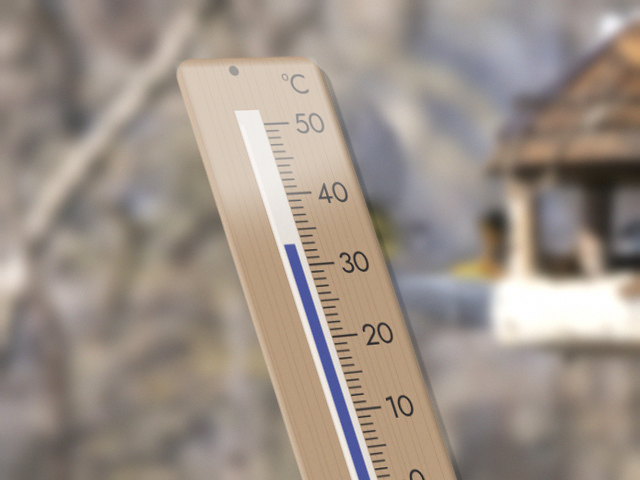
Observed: 33 °C
